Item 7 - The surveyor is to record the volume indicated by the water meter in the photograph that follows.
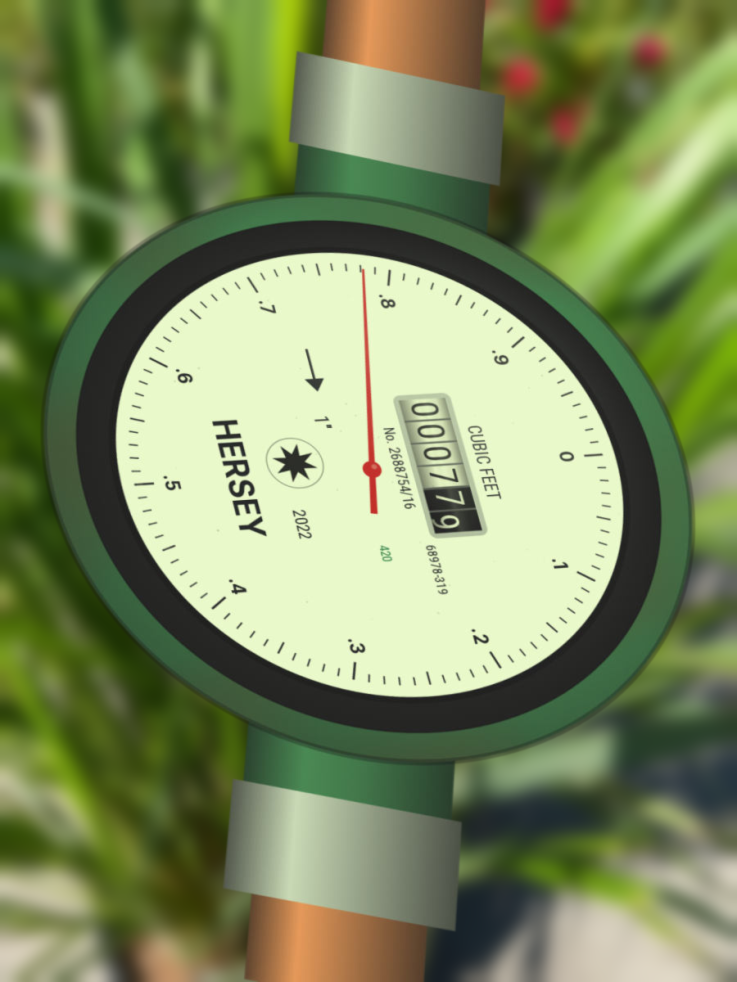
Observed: 778.78 ft³
